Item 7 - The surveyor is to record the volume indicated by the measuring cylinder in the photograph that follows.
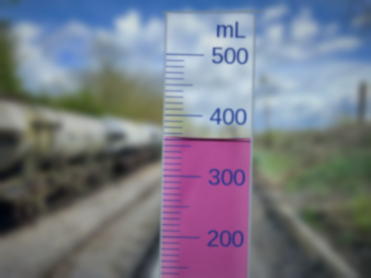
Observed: 360 mL
